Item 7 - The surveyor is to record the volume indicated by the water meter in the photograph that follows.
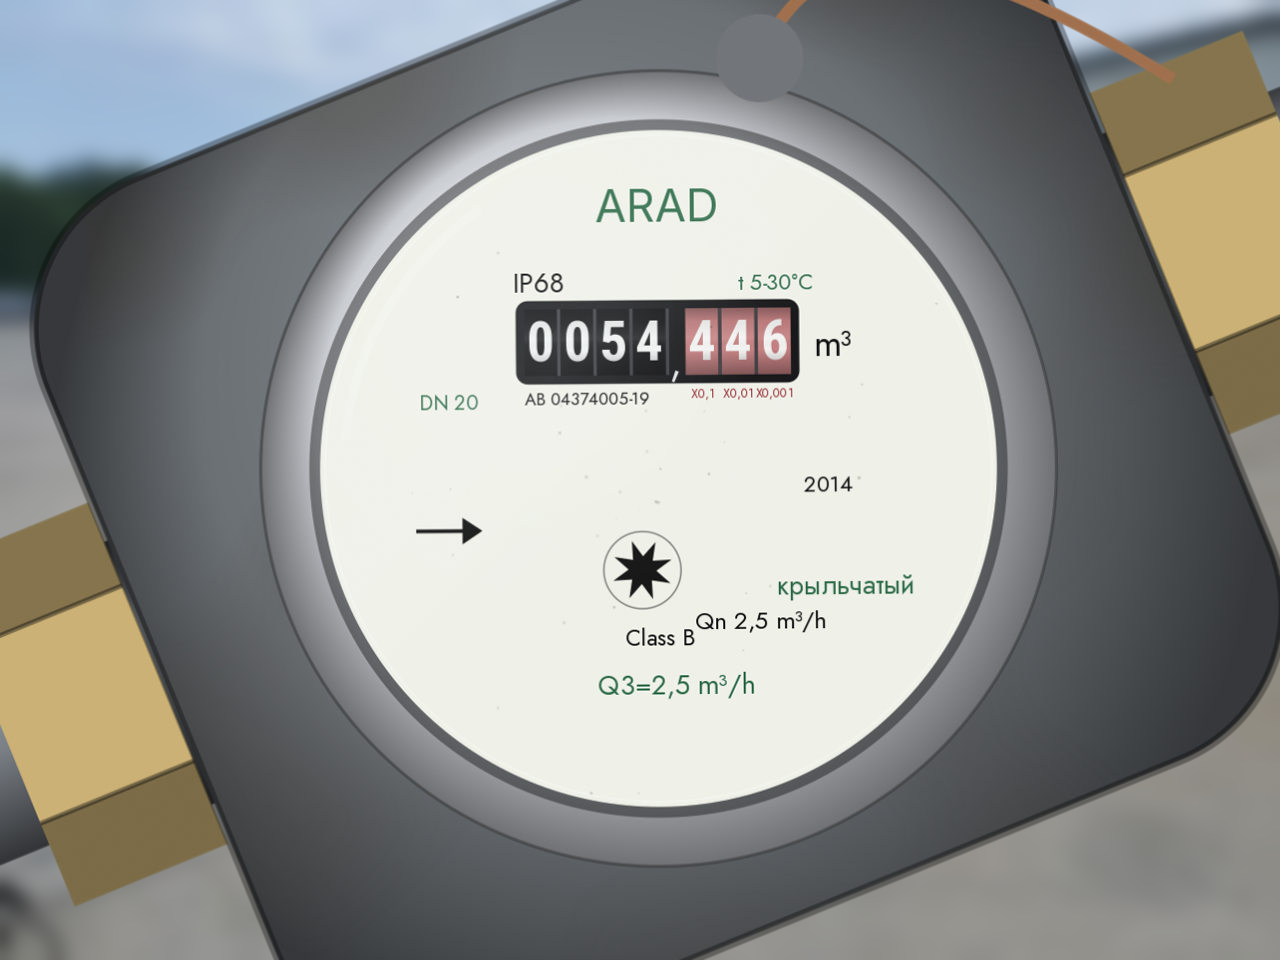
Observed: 54.446 m³
